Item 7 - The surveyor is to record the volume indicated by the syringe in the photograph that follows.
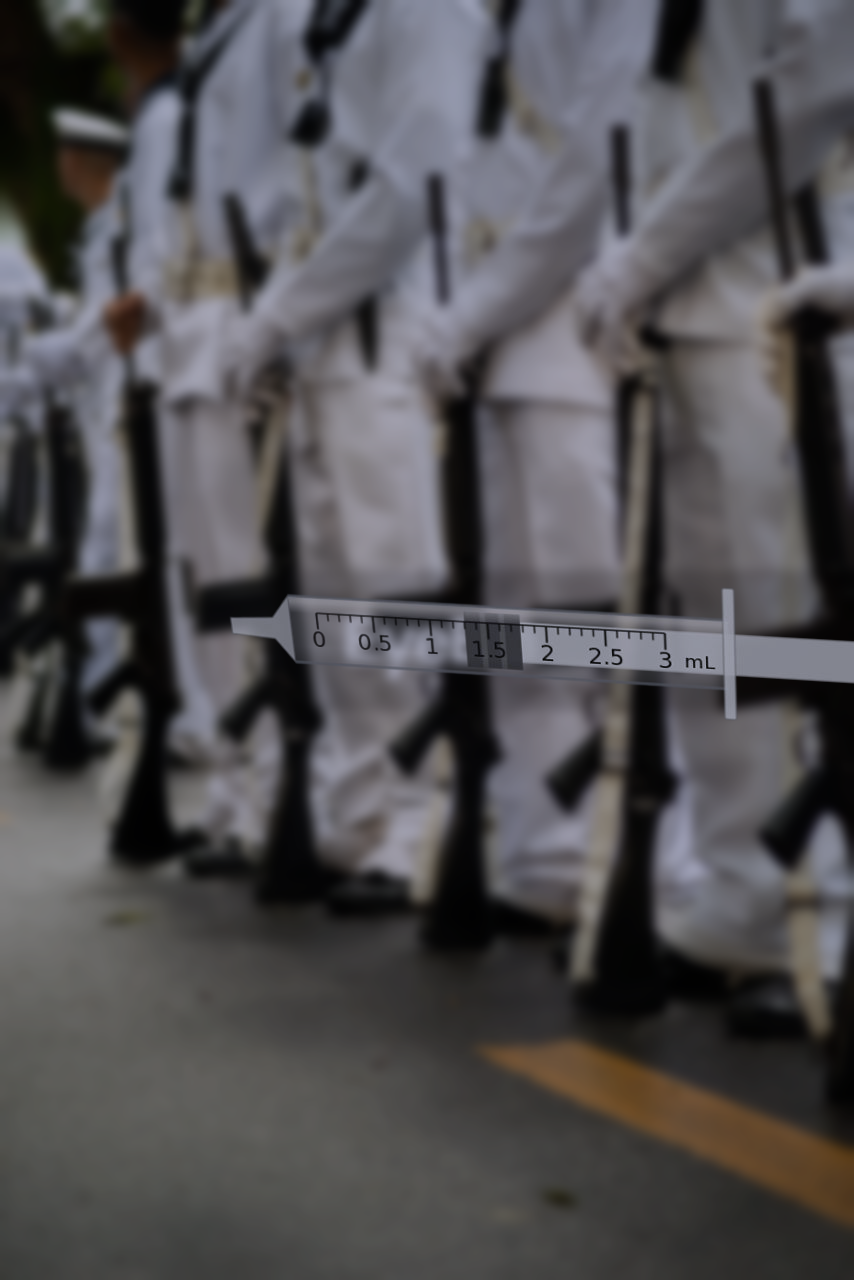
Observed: 1.3 mL
